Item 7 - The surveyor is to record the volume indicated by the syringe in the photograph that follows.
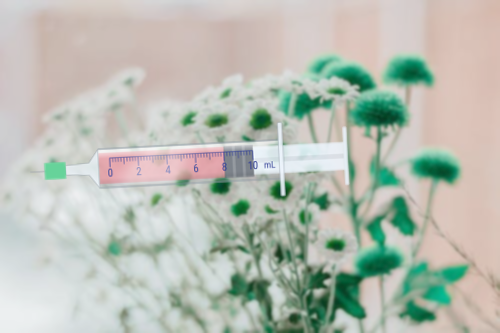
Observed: 8 mL
